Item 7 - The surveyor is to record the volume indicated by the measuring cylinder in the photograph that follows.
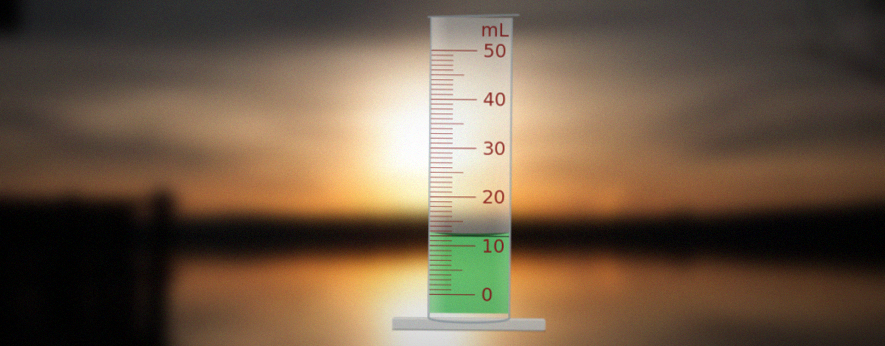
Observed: 12 mL
